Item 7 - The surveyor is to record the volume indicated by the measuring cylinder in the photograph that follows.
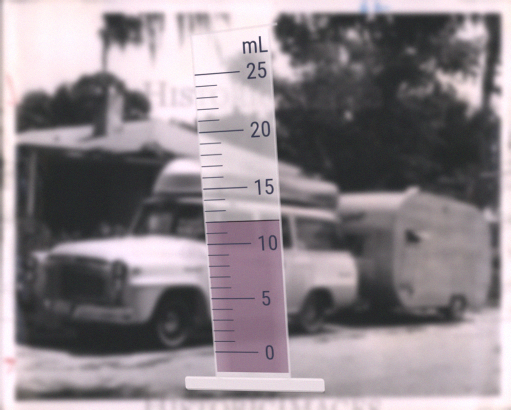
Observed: 12 mL
